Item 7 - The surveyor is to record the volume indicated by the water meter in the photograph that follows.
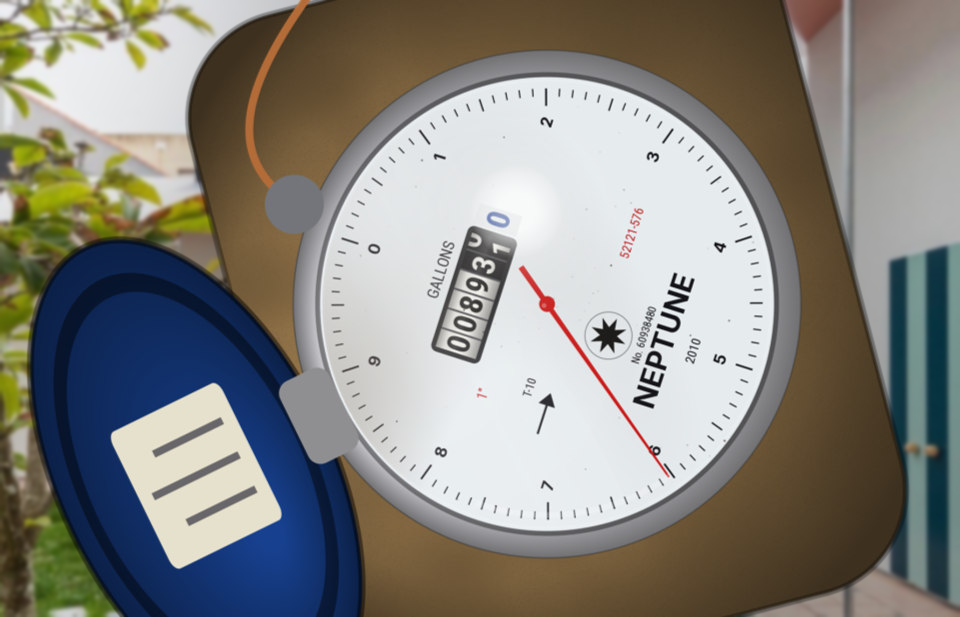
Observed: 89306.0 gal
